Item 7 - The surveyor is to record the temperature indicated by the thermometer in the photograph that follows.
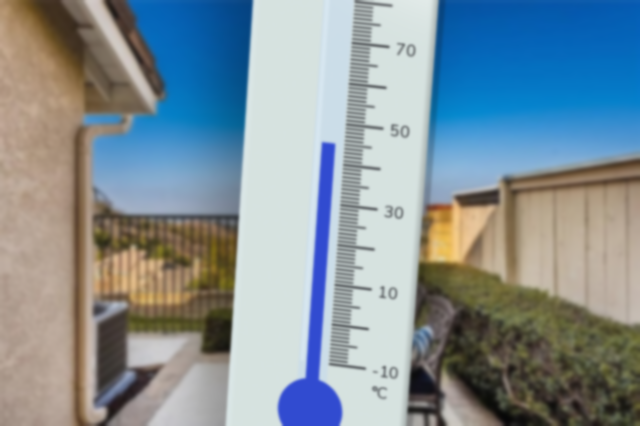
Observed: 45 °C
